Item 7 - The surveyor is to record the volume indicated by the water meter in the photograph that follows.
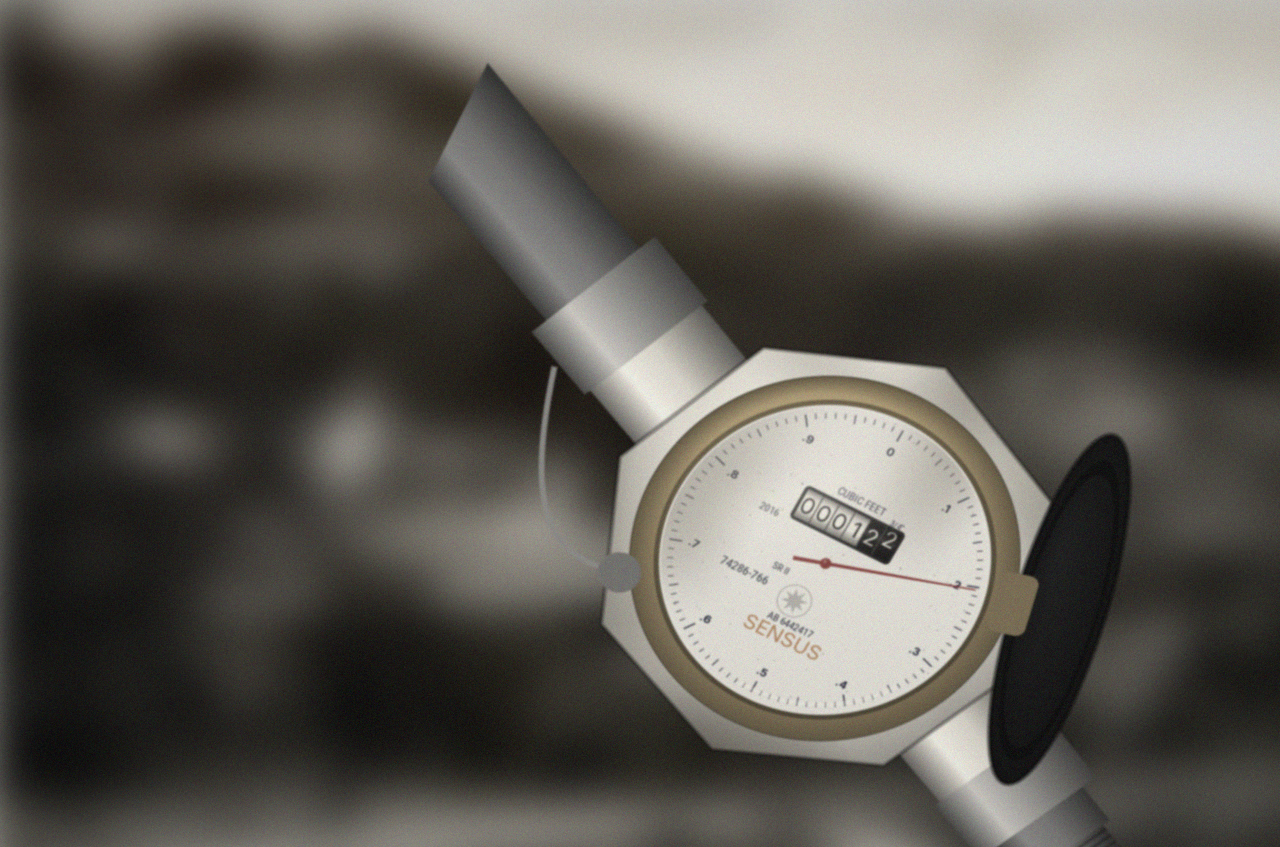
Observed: 122.20 ft³
